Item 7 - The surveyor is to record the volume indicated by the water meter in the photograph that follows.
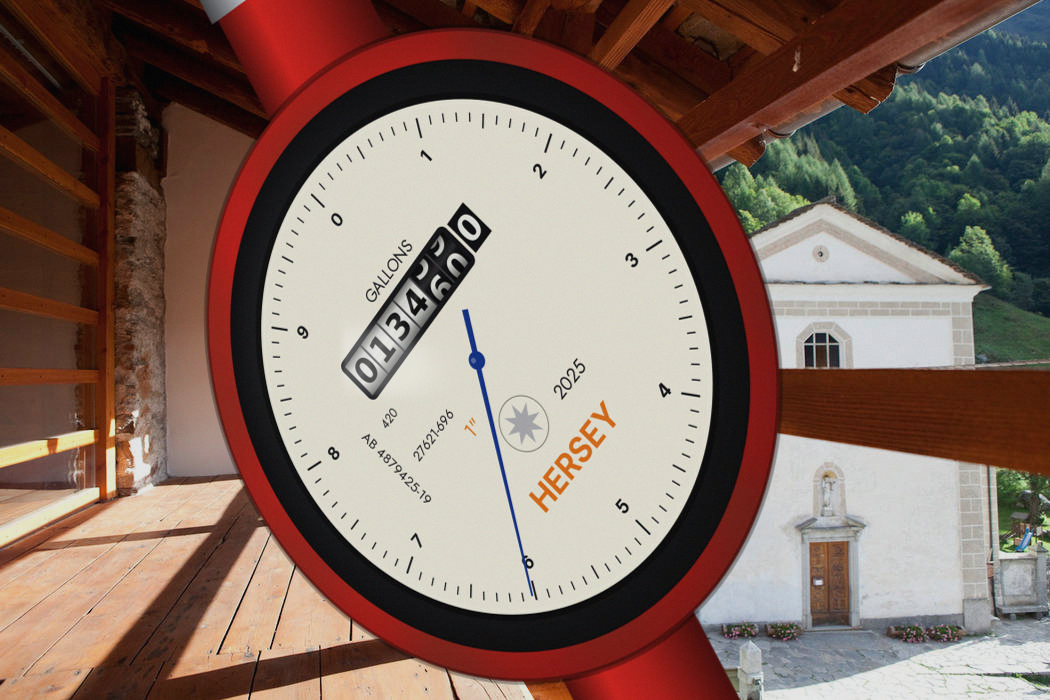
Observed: 134596.0 gal
